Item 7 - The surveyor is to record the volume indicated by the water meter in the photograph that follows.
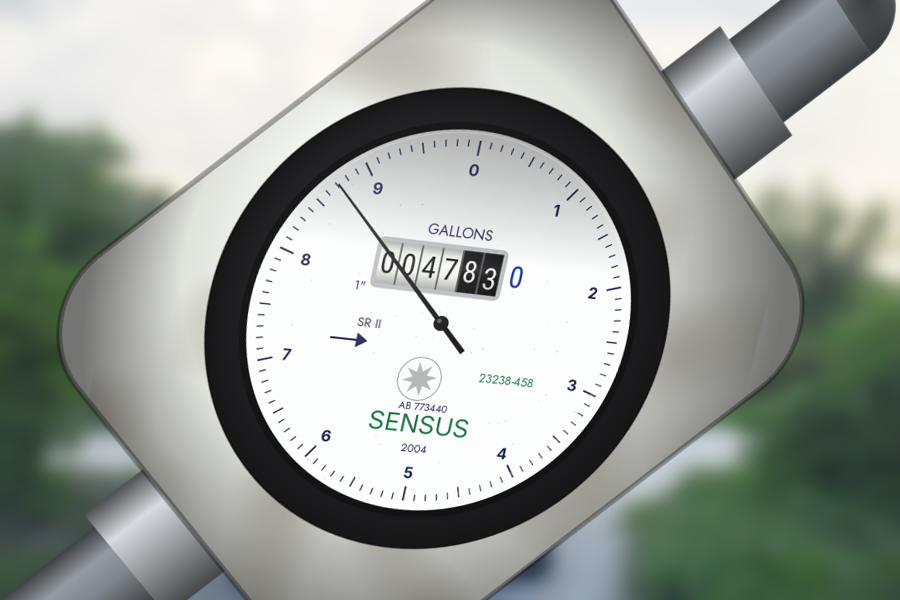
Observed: 47828.7 gal
